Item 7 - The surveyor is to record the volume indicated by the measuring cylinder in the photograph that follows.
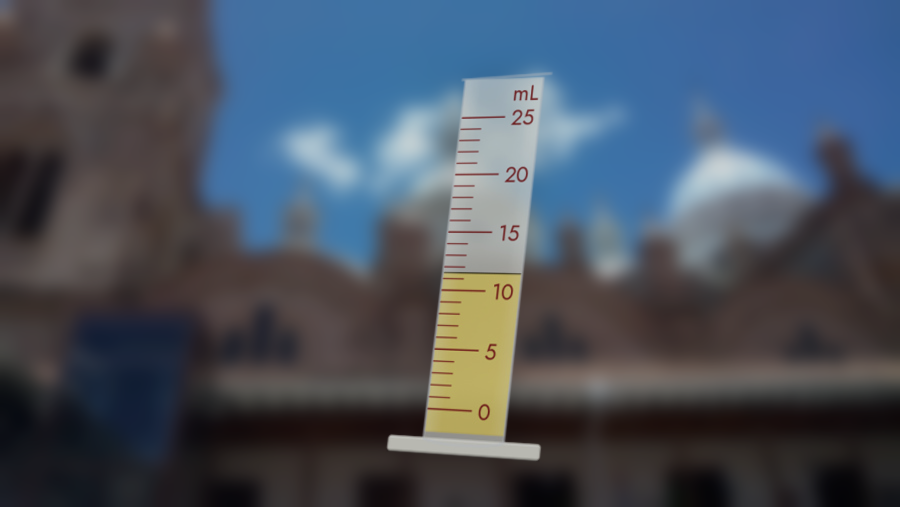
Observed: 11.5 mL
